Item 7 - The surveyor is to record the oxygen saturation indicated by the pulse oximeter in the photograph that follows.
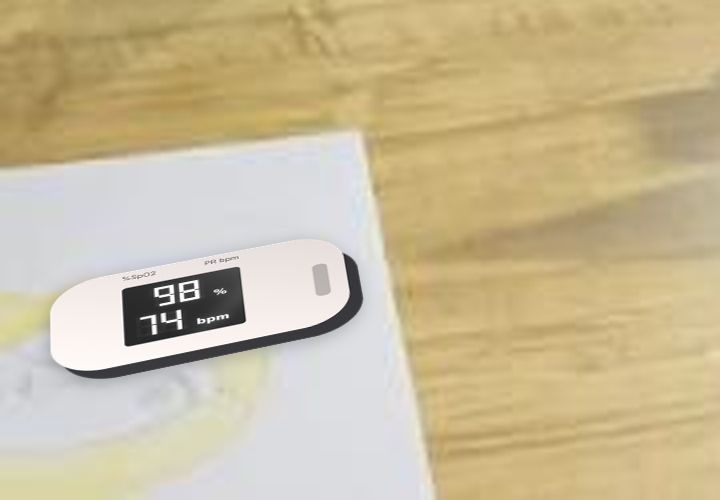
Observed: 98 %
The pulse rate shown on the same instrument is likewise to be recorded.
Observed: 74 bpm
